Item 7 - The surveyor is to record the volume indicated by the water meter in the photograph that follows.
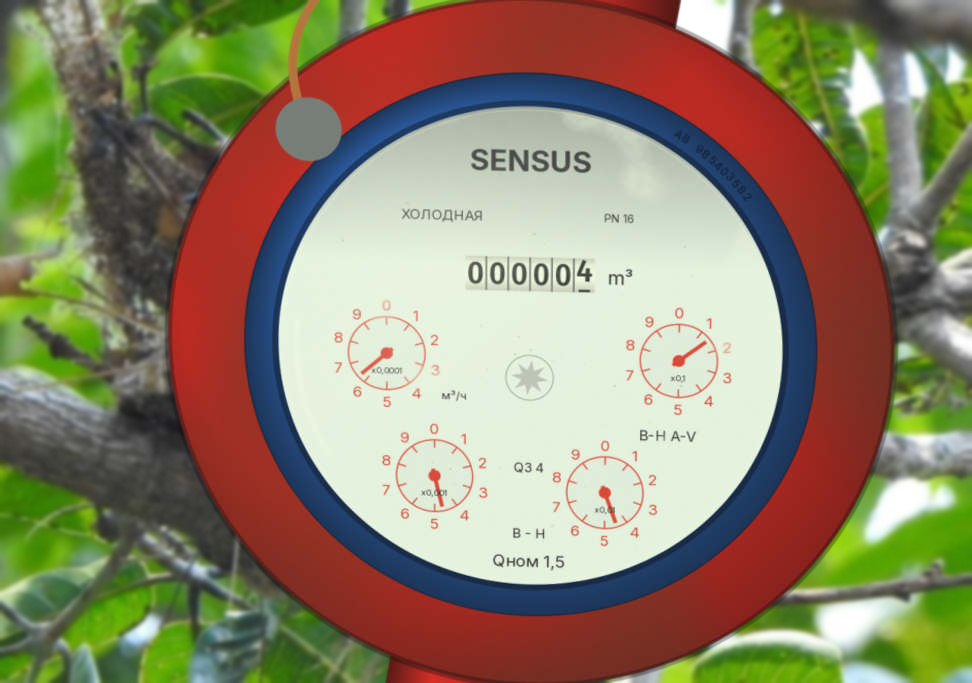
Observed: 4.1446 m³
